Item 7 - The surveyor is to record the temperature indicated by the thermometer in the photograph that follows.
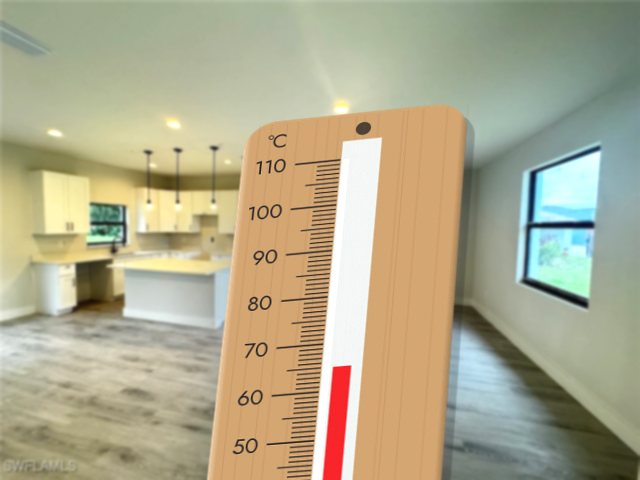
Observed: 65 °C
